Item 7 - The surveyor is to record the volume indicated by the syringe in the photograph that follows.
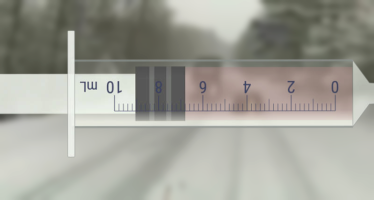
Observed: 6.8 mL
